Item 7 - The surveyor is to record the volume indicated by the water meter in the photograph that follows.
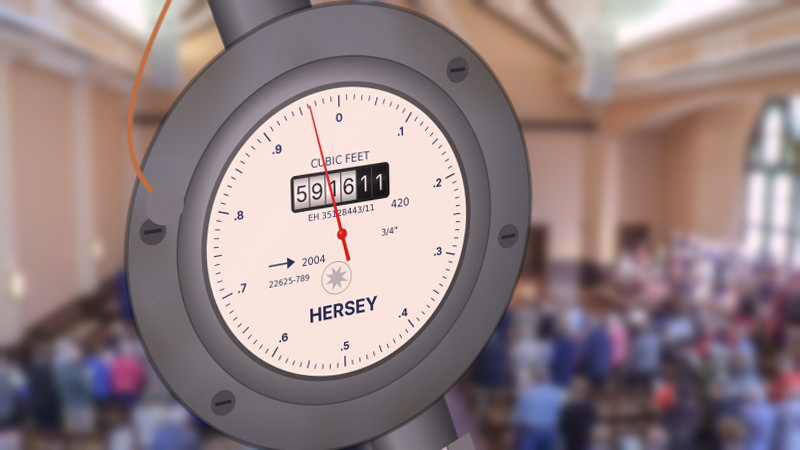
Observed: 591610.96 ft³
